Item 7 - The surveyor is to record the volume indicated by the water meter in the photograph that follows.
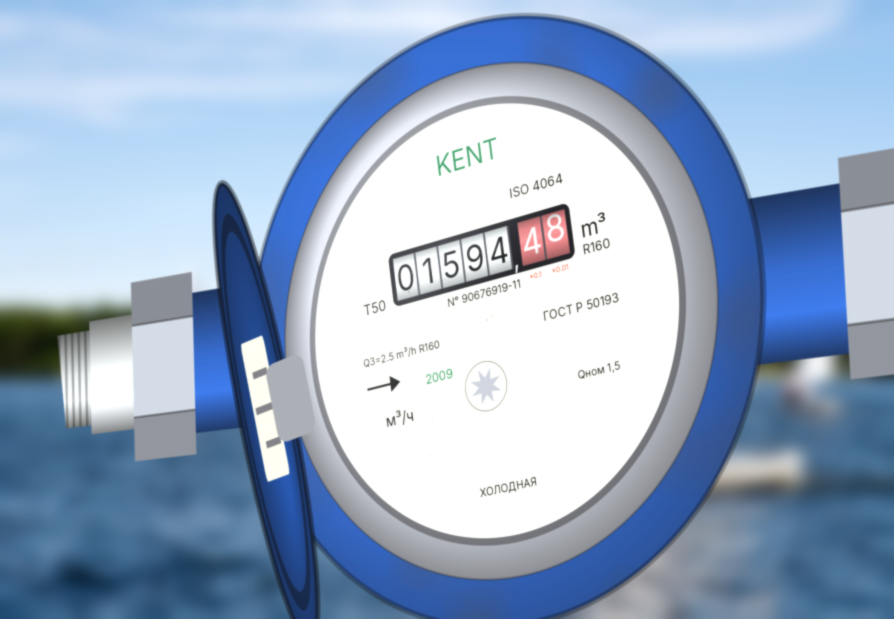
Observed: 1594.48 m³
